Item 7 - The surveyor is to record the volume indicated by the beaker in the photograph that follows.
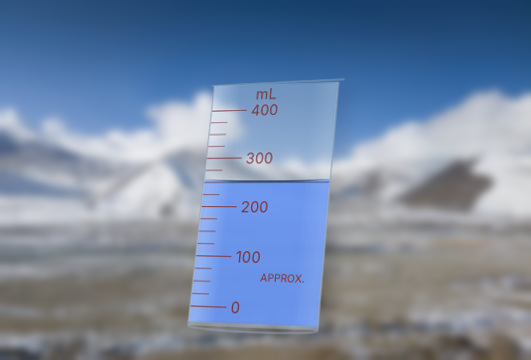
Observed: 250 mL
